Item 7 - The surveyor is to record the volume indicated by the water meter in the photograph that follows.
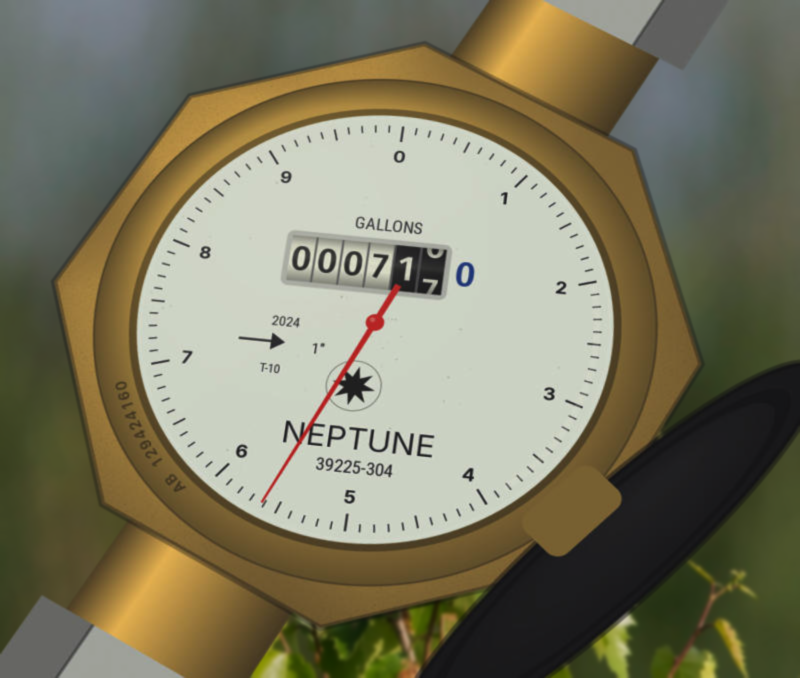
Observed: 7165.6 gal
